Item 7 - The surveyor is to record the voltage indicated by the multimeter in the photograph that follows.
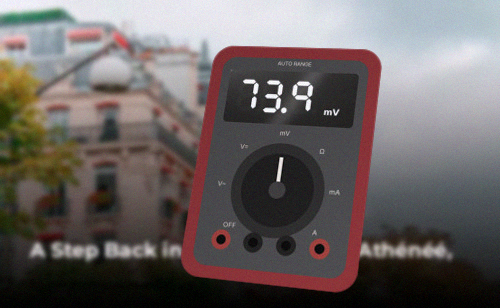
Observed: 73.9 mV
